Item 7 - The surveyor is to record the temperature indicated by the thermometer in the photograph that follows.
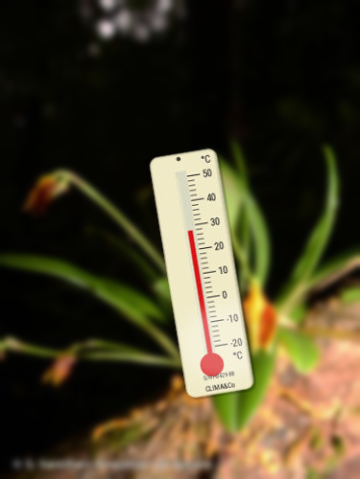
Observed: 28 °C
